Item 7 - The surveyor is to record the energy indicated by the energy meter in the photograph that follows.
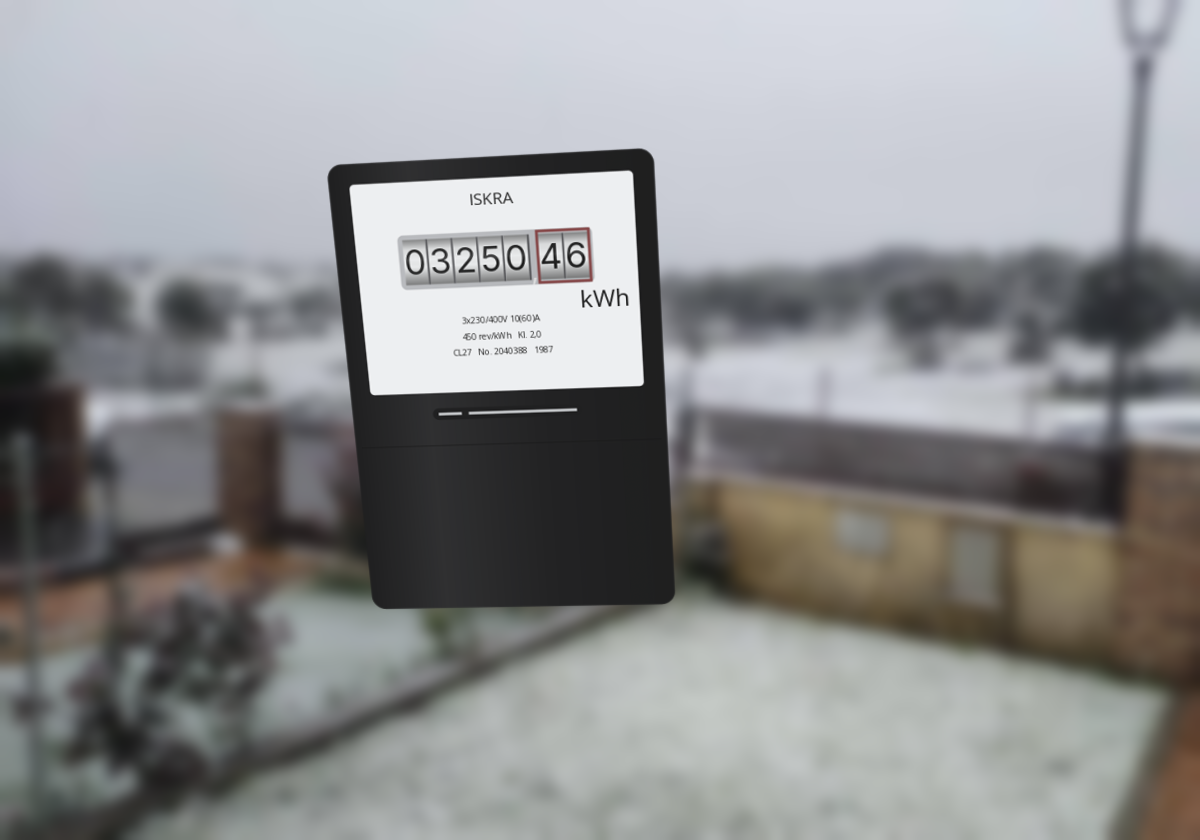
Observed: 3250.46 kWh
